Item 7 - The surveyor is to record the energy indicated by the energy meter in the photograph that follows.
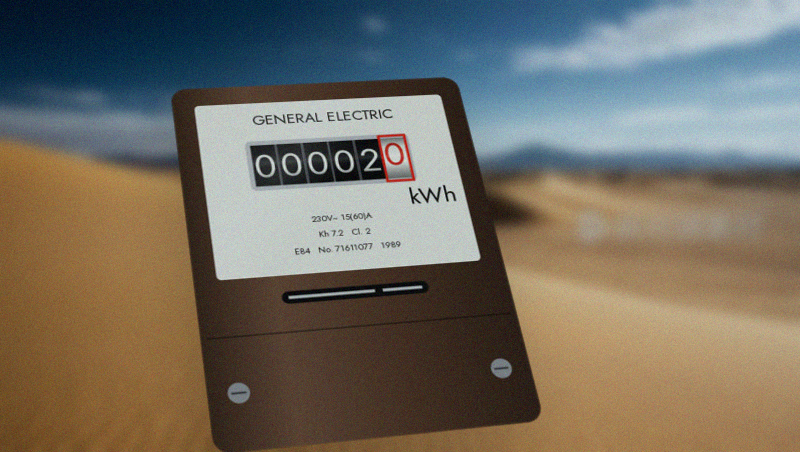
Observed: 2.0 kWh
